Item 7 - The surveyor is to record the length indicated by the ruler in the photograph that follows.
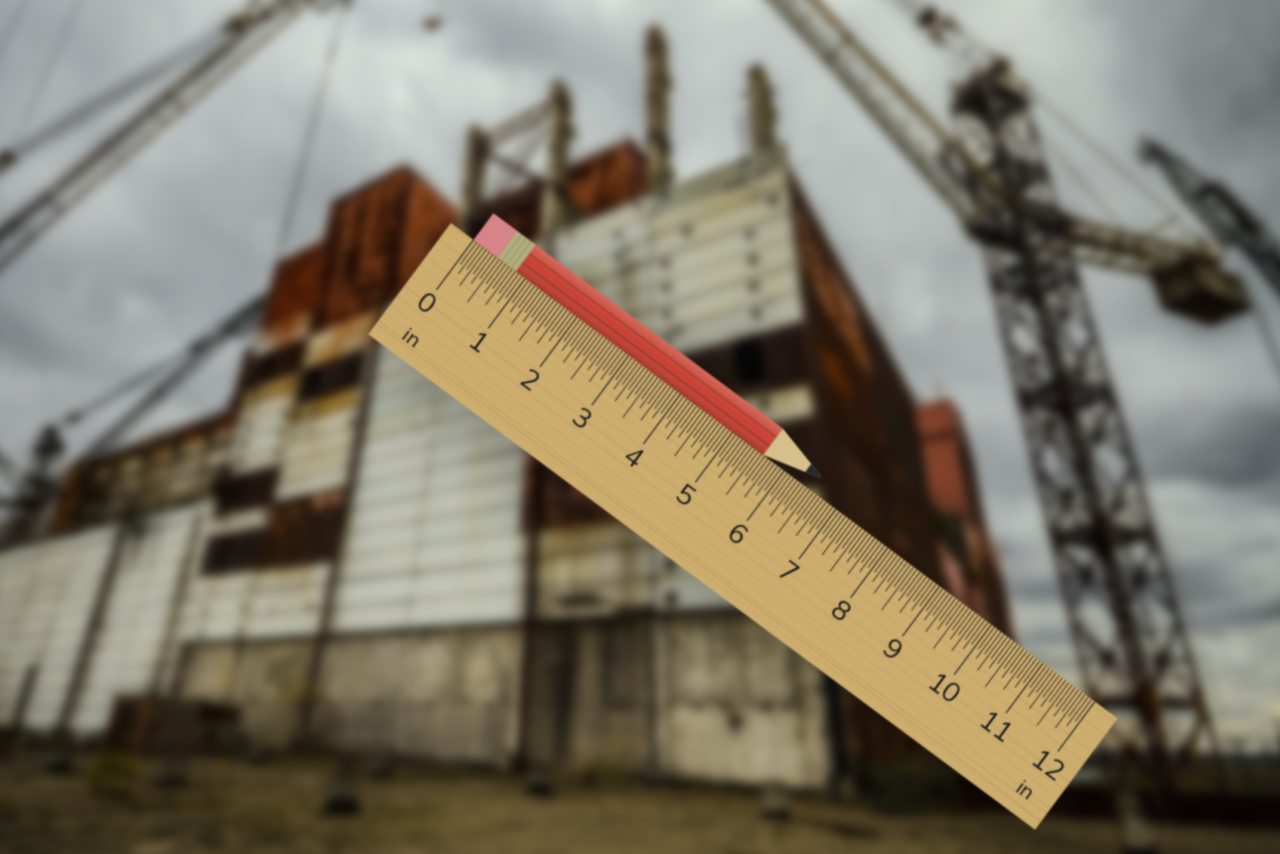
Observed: 6.5 in
